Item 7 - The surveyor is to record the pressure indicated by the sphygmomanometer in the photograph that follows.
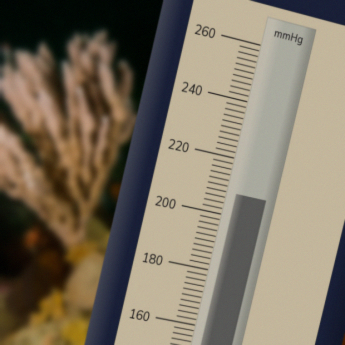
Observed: 208 mmHg
